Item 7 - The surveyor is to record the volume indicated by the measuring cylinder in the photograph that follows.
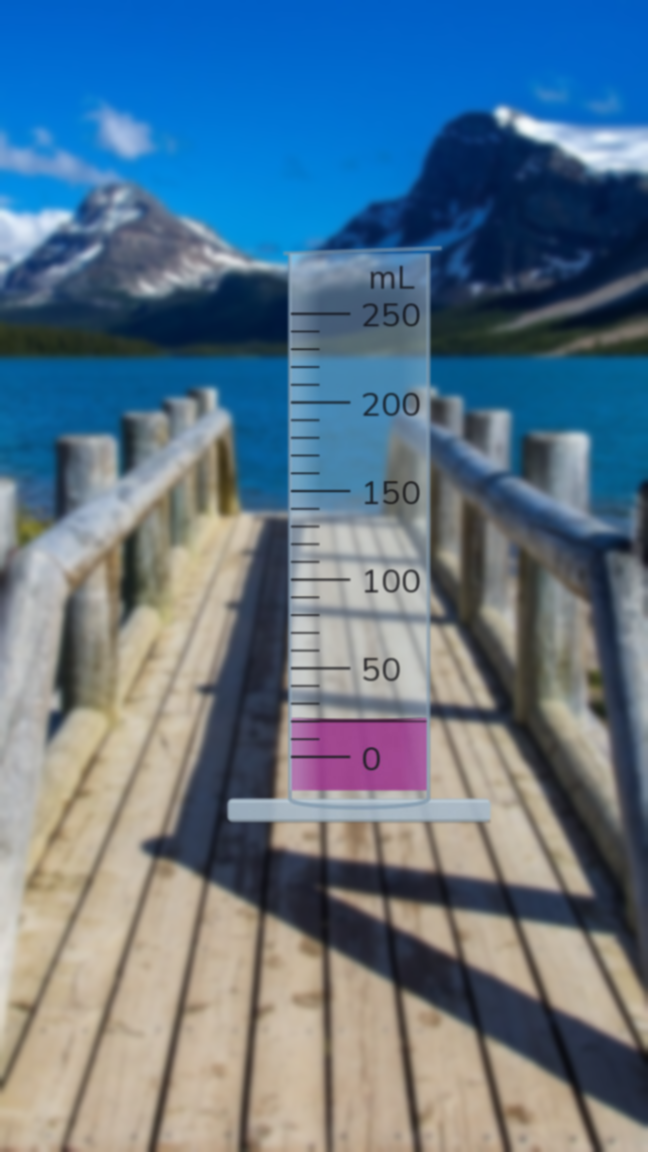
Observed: 20 mL
